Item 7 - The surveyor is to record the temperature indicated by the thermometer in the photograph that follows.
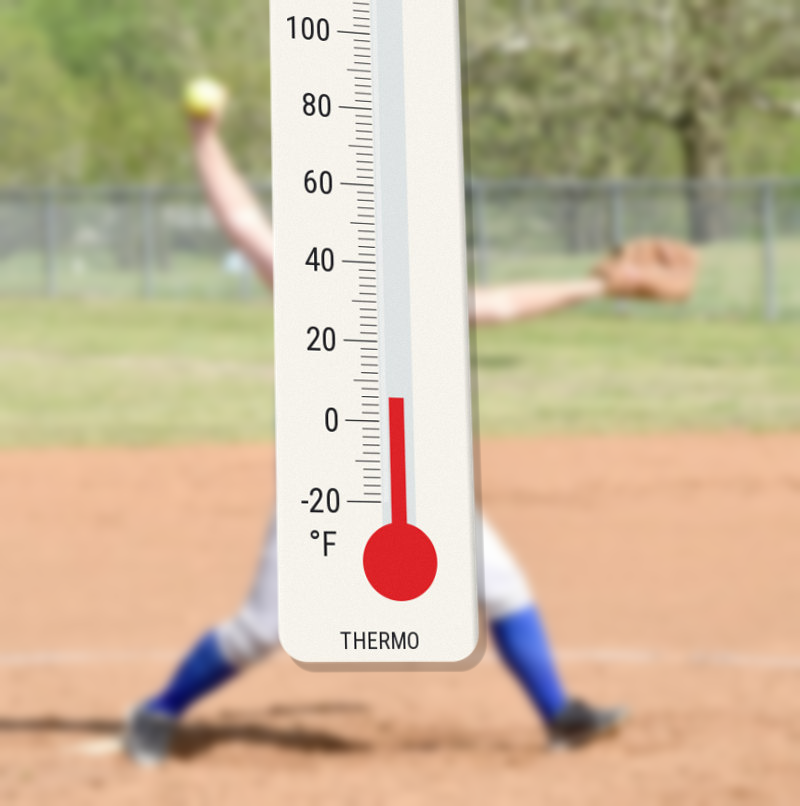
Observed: 6 °F
